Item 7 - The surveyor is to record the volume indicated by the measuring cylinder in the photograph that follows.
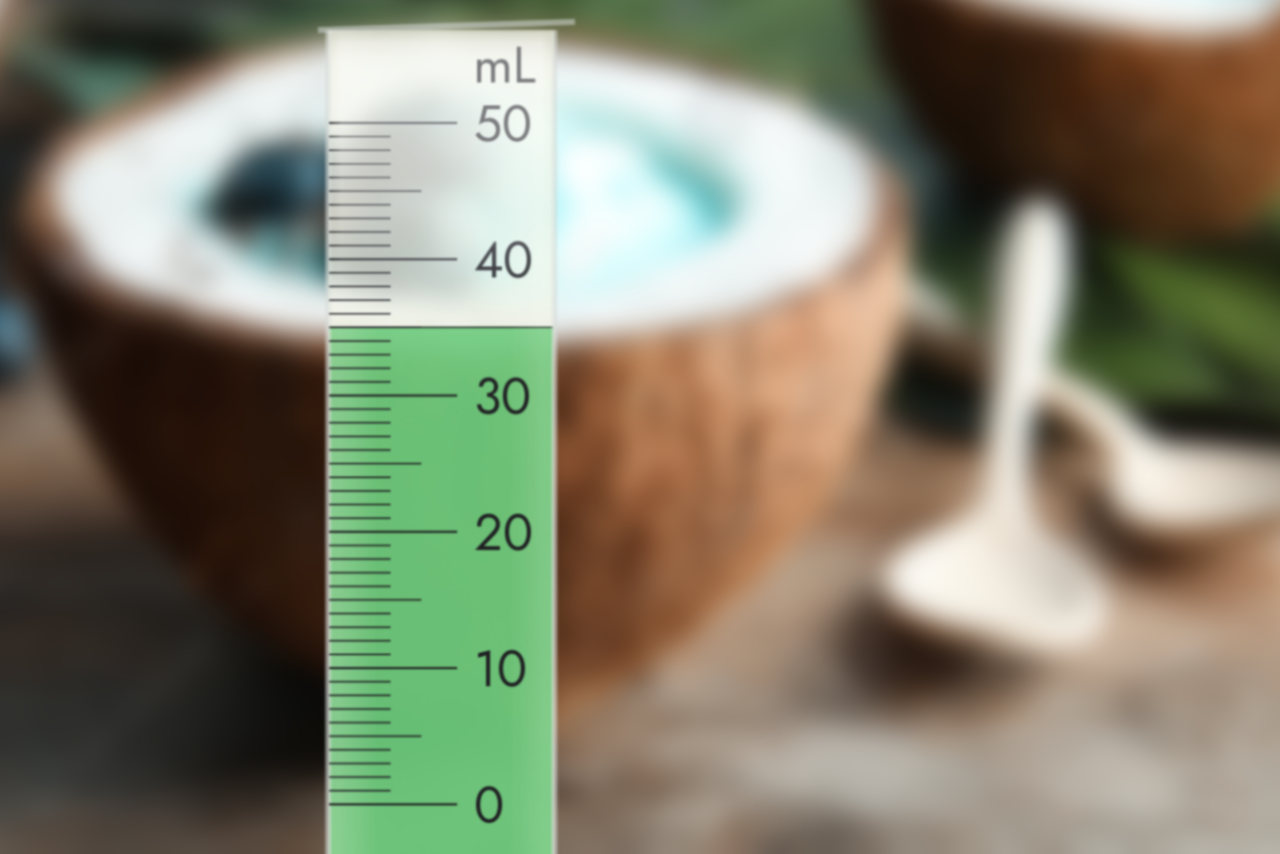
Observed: 35 mL
